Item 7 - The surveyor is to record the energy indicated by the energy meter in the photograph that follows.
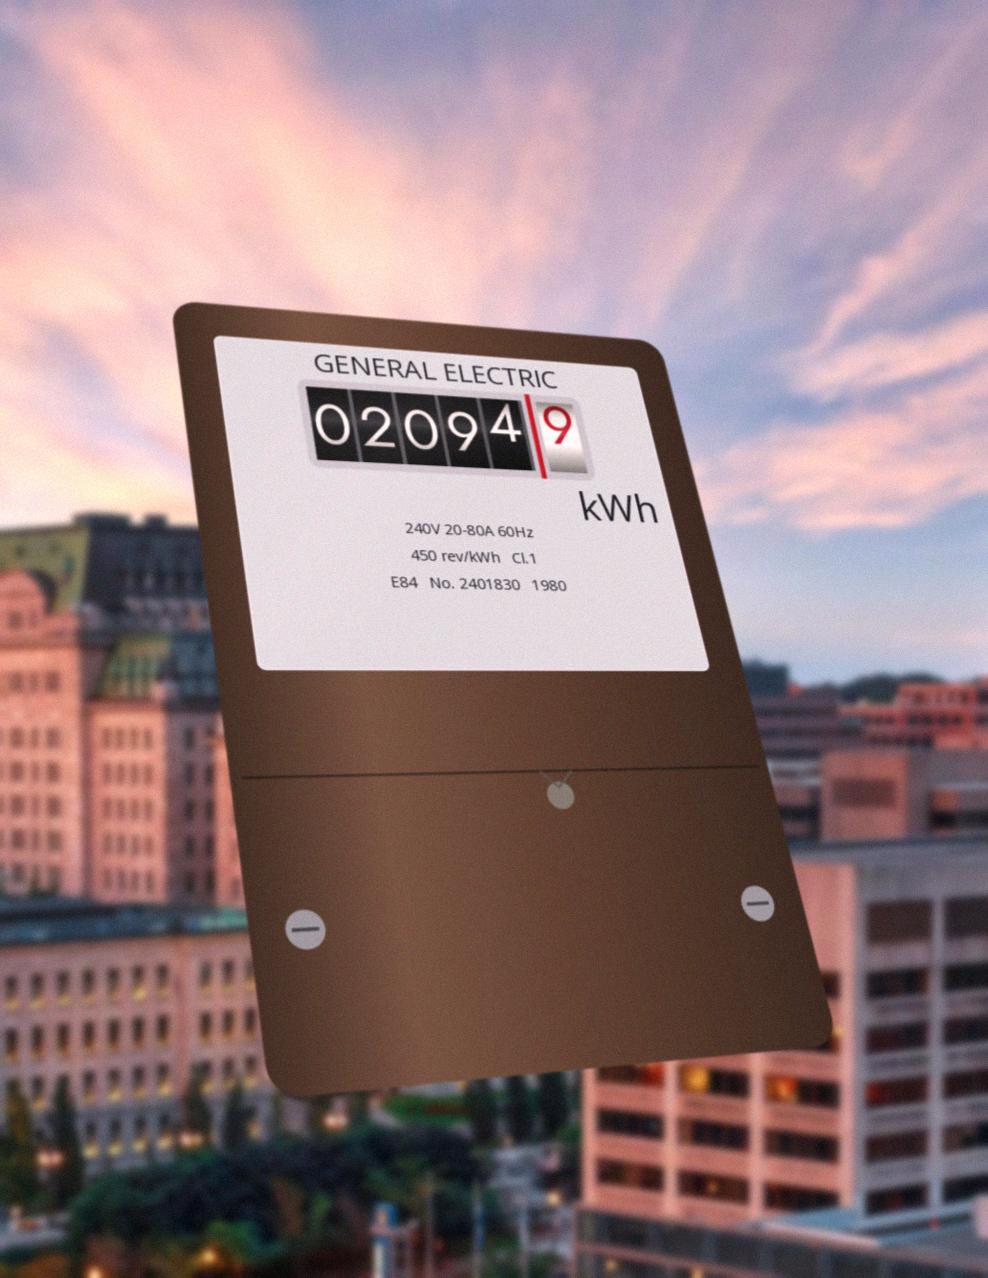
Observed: 2094.9 kWh
